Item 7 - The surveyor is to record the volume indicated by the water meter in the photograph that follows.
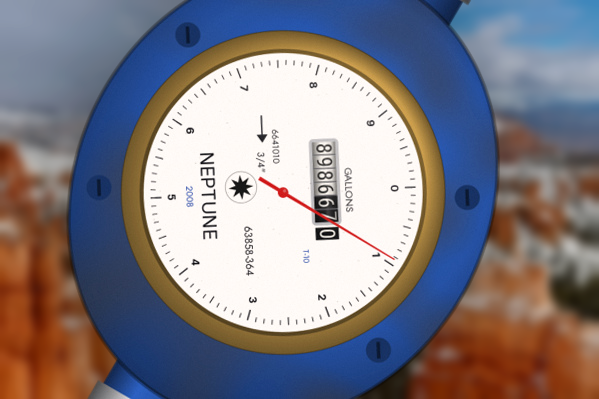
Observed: 8986670.9 gal
